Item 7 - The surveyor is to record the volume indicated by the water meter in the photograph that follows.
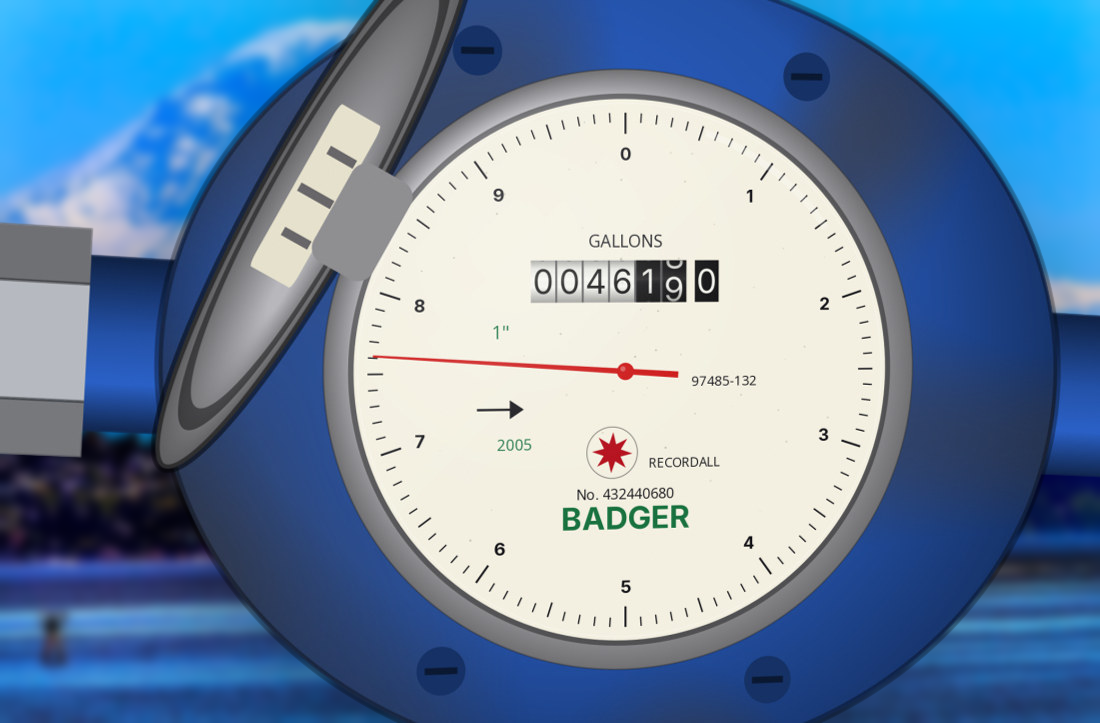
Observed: 46187.6 gal
